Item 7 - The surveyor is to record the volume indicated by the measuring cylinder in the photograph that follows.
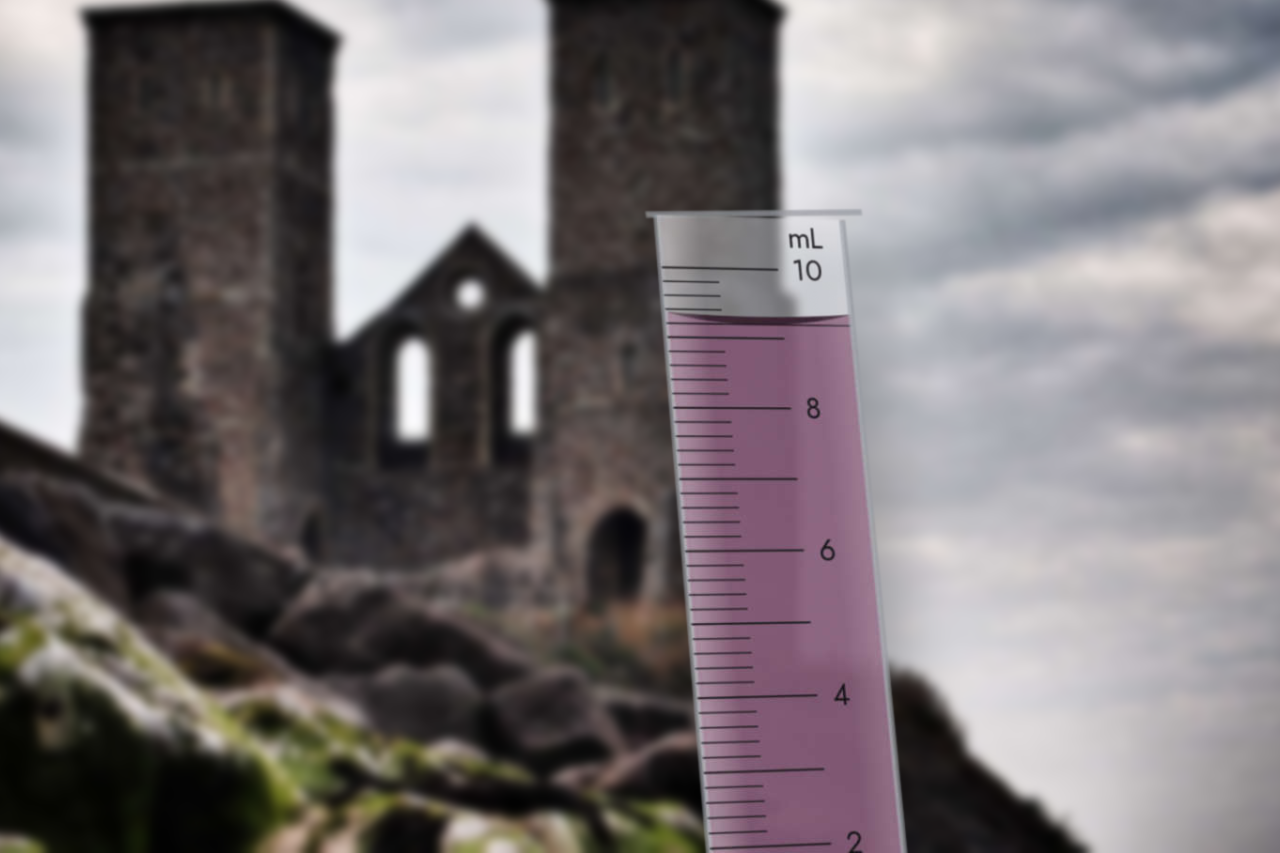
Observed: 9.2 mL
